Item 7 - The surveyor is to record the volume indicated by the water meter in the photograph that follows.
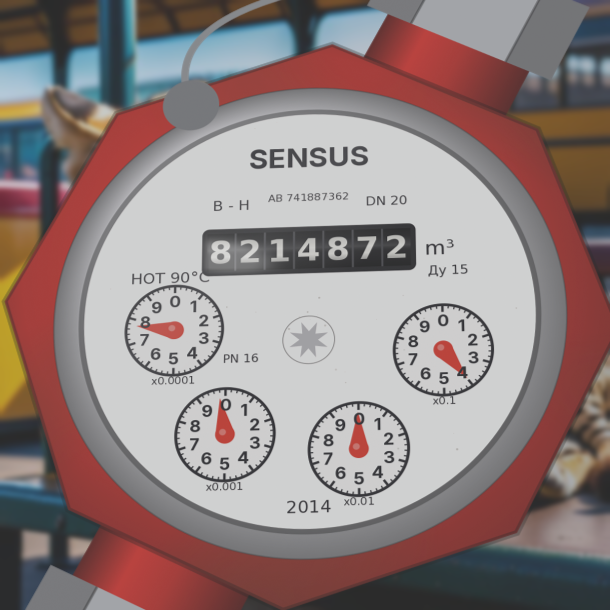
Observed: 8214872.3997 m³
